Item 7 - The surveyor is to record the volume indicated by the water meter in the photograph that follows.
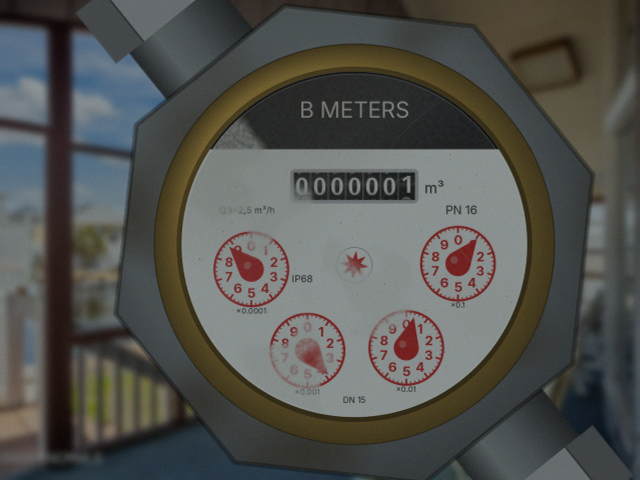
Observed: 1.1038 m³
